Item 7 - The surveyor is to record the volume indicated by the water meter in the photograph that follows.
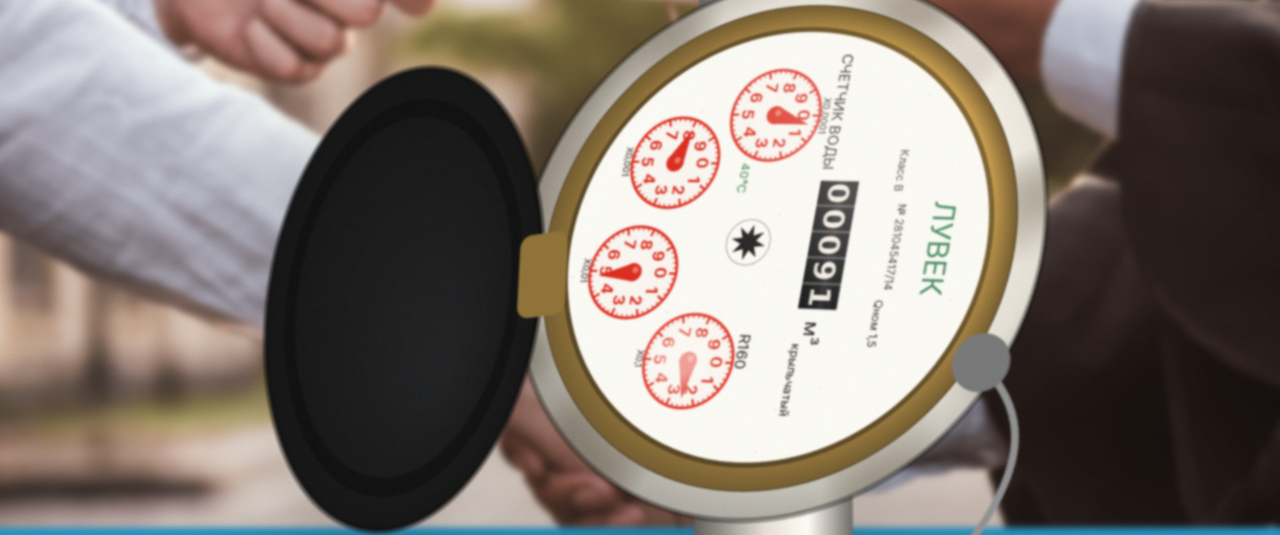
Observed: 91.2480 m³
